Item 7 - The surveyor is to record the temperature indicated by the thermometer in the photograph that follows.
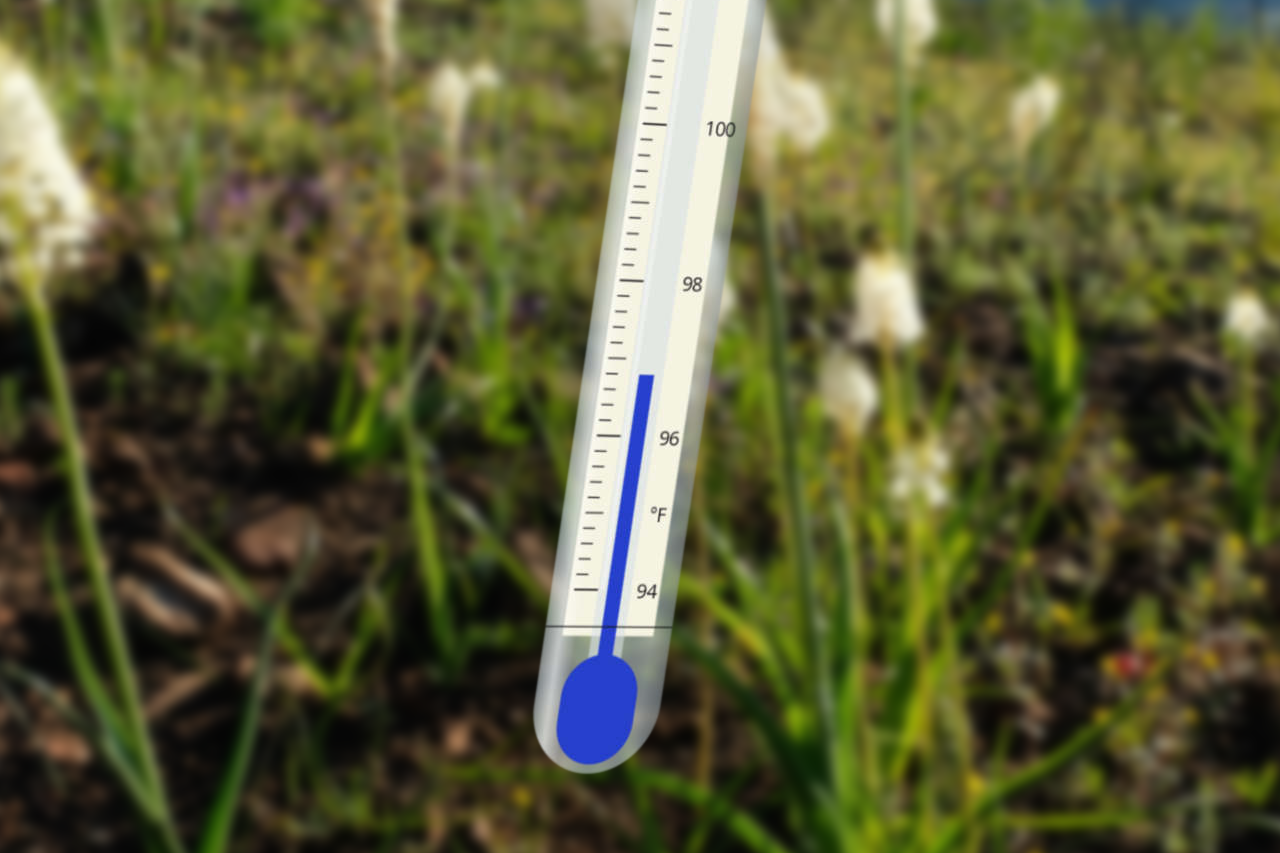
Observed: 96.8 °F
